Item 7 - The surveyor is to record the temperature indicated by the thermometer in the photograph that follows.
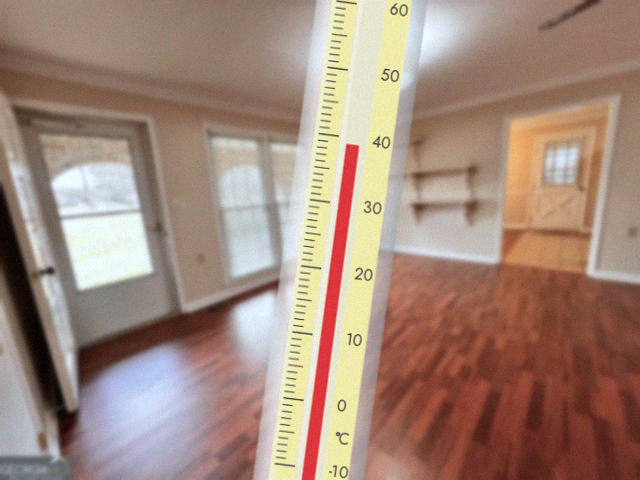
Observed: 39 °C
